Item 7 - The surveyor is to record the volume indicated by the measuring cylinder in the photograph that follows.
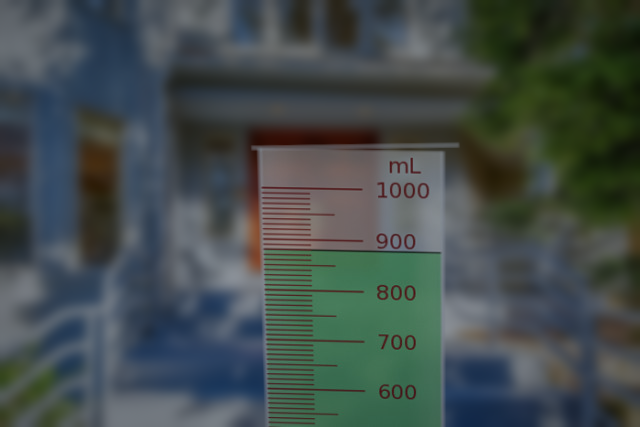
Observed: 880 mL
